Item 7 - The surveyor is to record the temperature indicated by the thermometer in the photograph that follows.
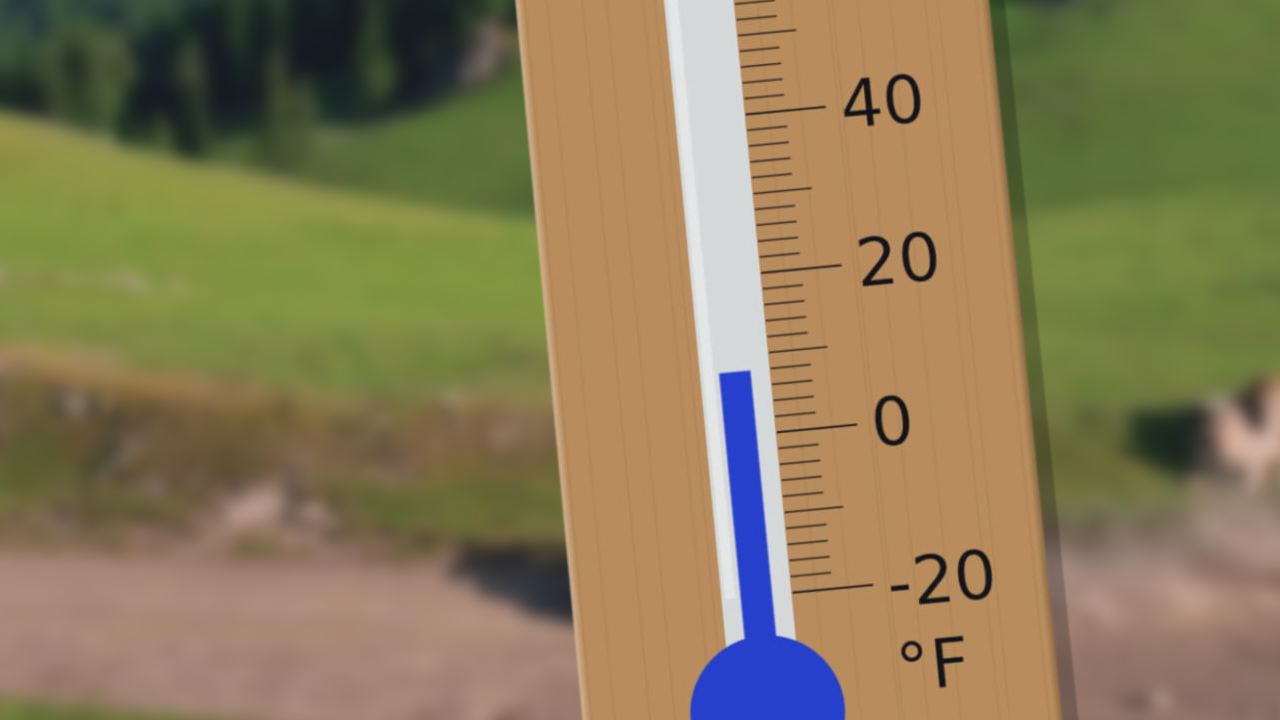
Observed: 8 °F
